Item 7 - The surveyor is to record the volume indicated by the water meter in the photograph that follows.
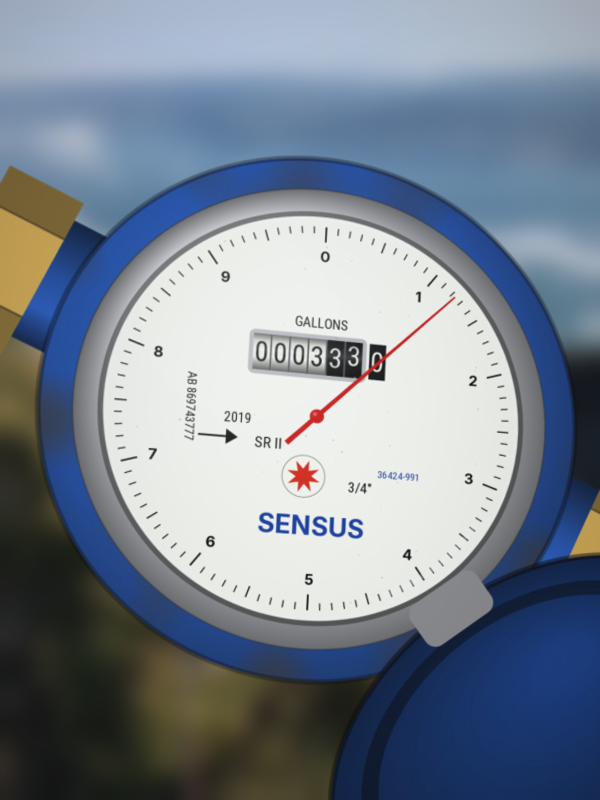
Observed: 3331.2 gal
